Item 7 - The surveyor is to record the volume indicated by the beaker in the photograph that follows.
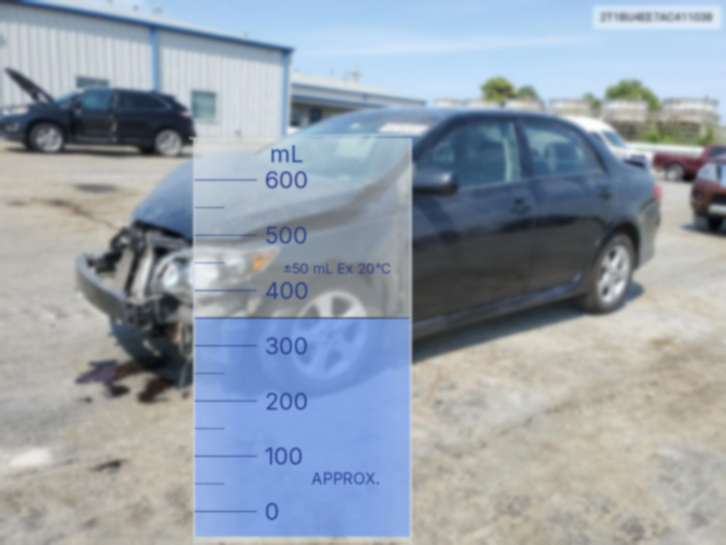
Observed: 350 mL
